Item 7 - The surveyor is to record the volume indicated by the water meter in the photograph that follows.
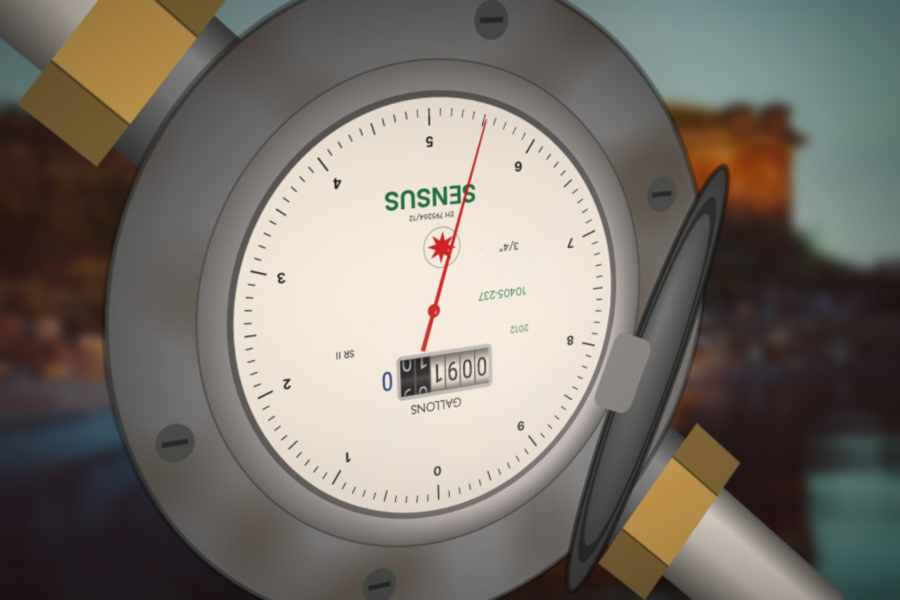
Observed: 91095.5 gal
